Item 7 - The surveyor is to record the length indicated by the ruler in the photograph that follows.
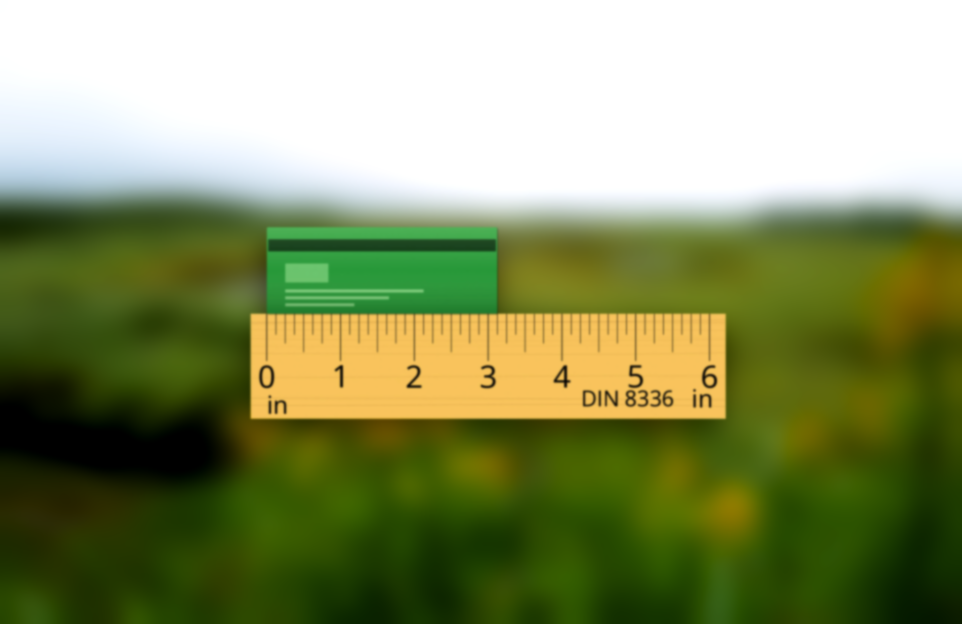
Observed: 3.125 in
